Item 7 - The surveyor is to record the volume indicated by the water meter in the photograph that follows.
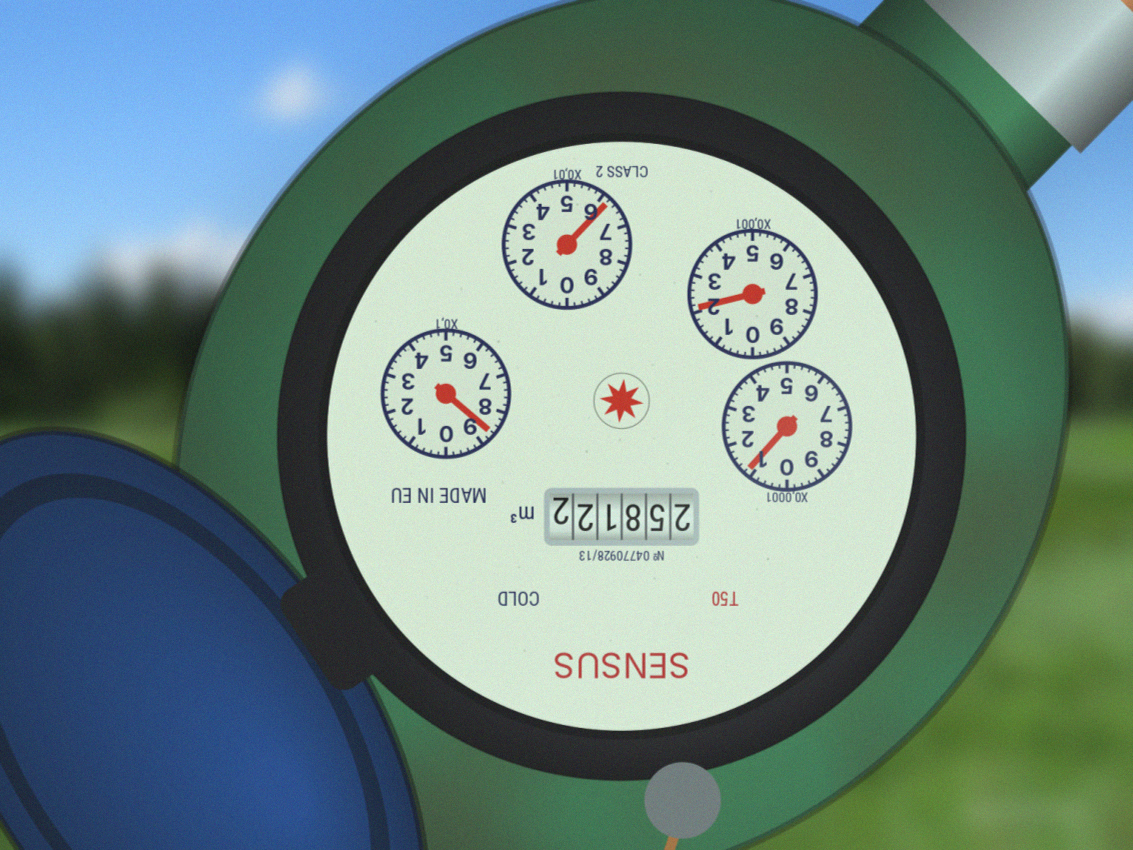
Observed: 258121.8621 m³
